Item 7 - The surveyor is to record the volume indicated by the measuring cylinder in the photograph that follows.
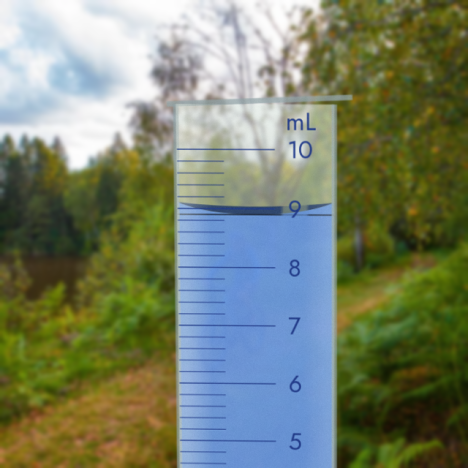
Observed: 8.9 mL
